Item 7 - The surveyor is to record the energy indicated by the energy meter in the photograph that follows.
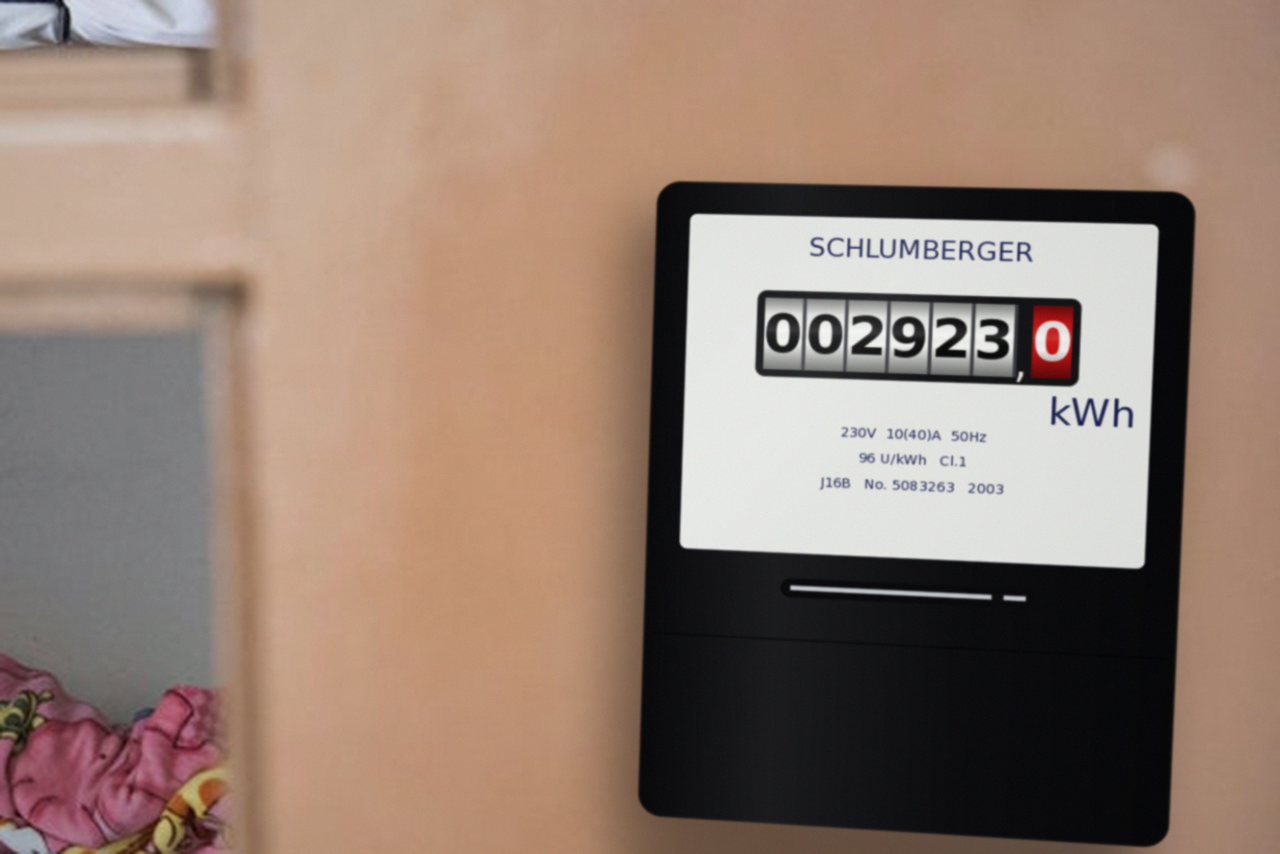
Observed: 2923.0 kWh
